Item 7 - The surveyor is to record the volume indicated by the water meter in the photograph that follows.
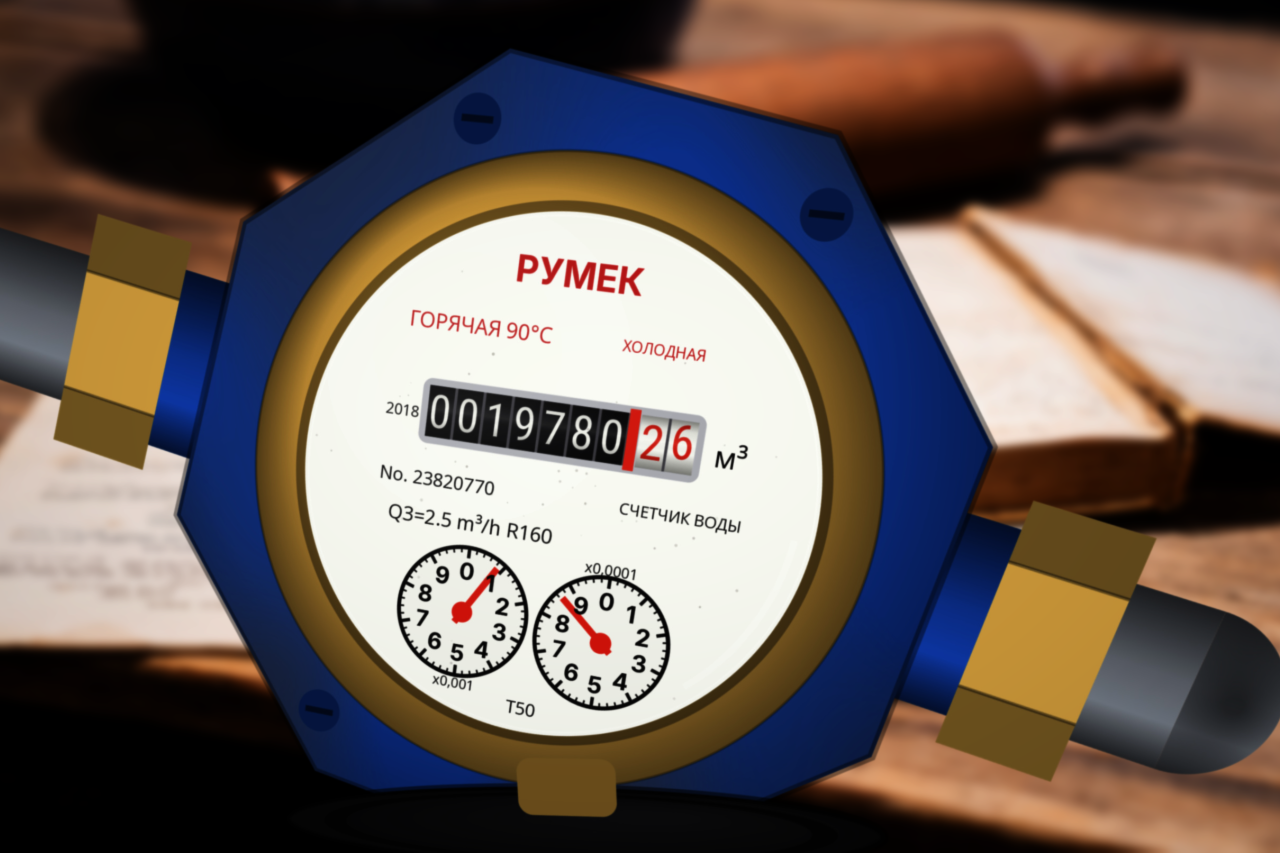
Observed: 19780.2608 m³
